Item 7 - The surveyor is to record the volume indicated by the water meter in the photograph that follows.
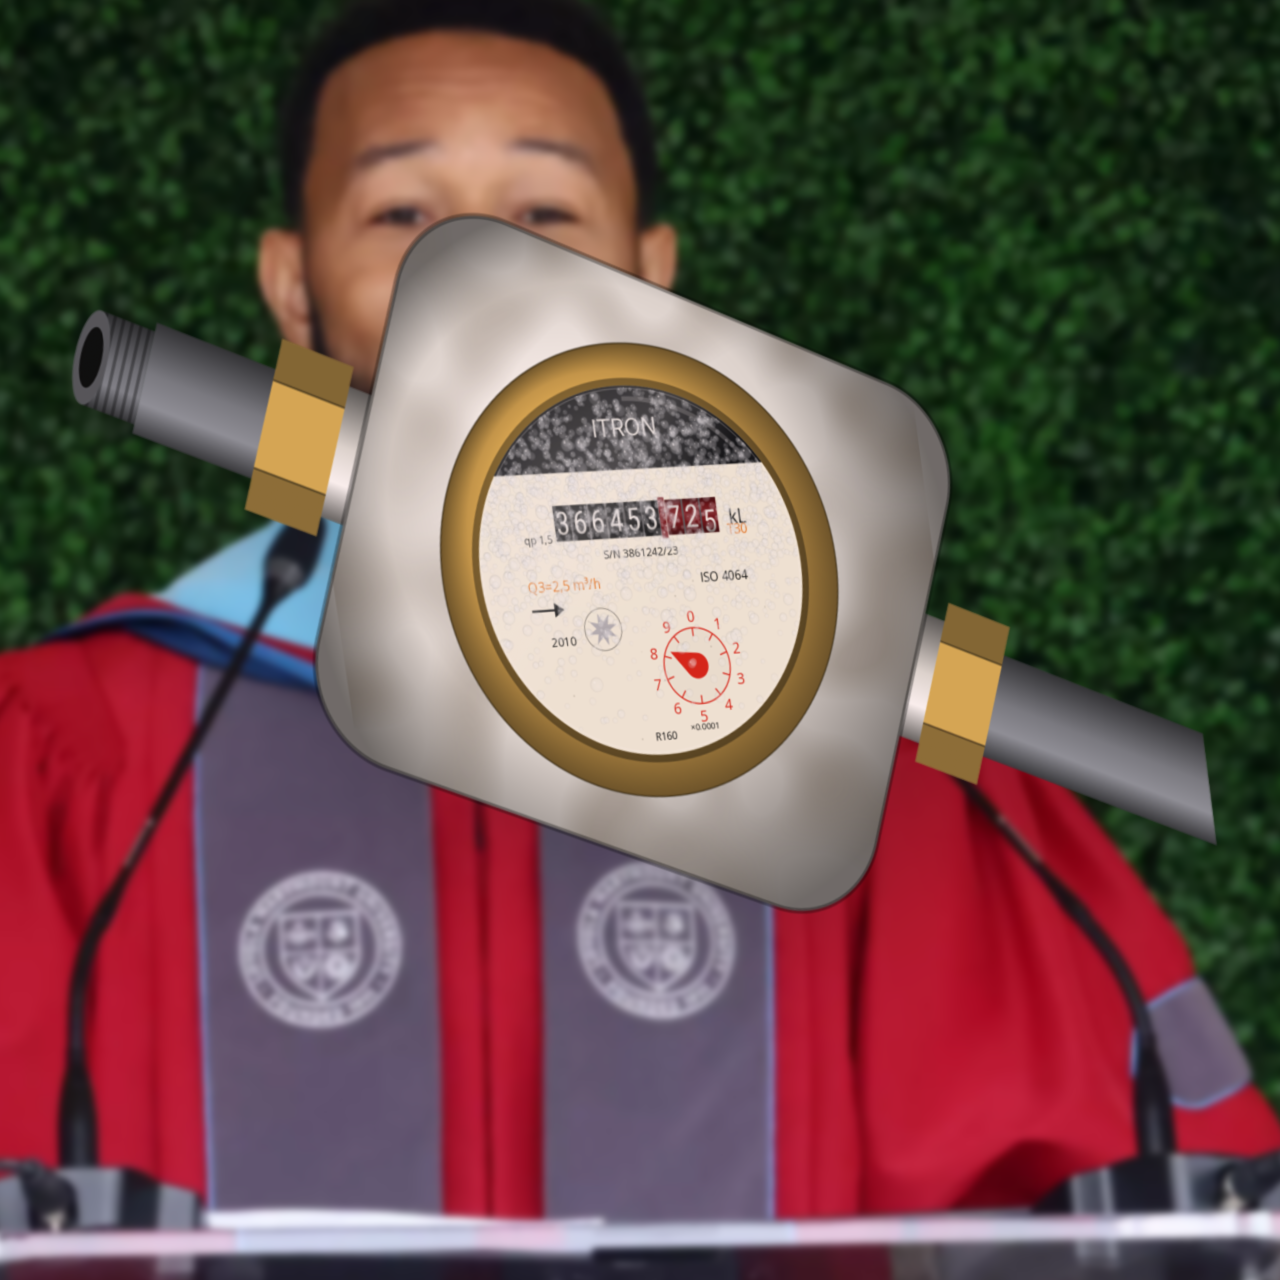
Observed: 366453.7248 kL
